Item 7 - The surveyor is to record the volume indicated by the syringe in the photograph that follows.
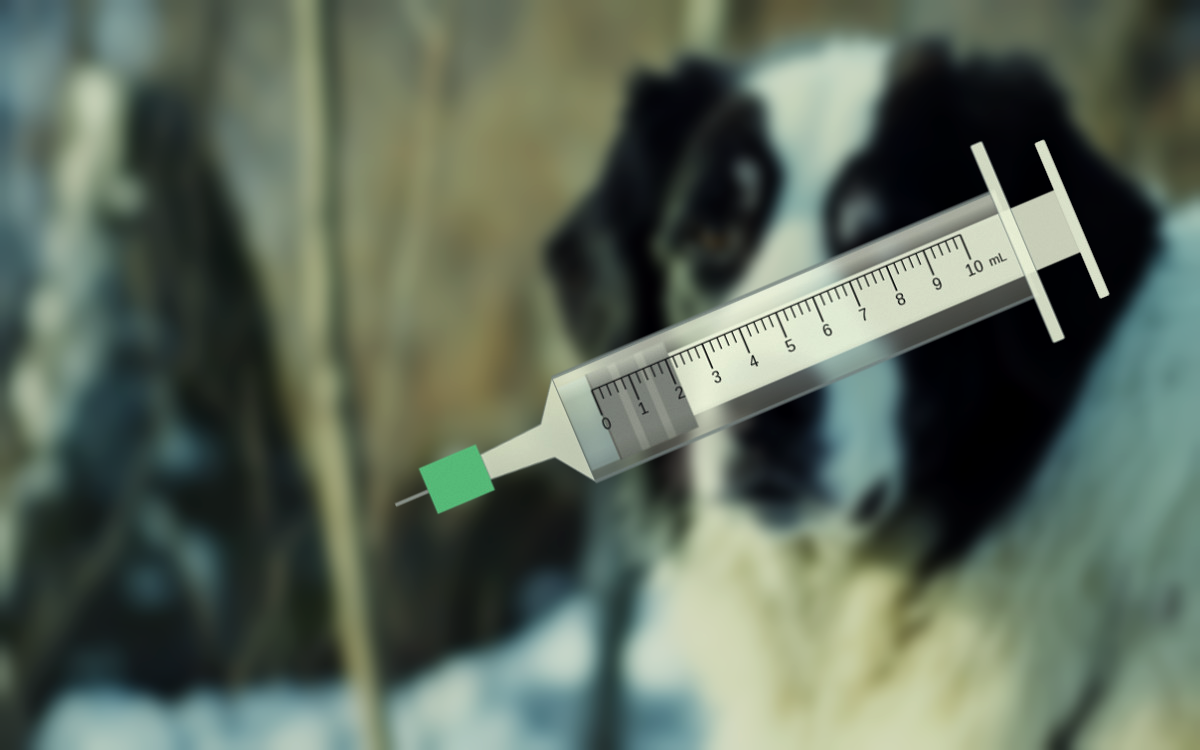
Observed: 0 mL
